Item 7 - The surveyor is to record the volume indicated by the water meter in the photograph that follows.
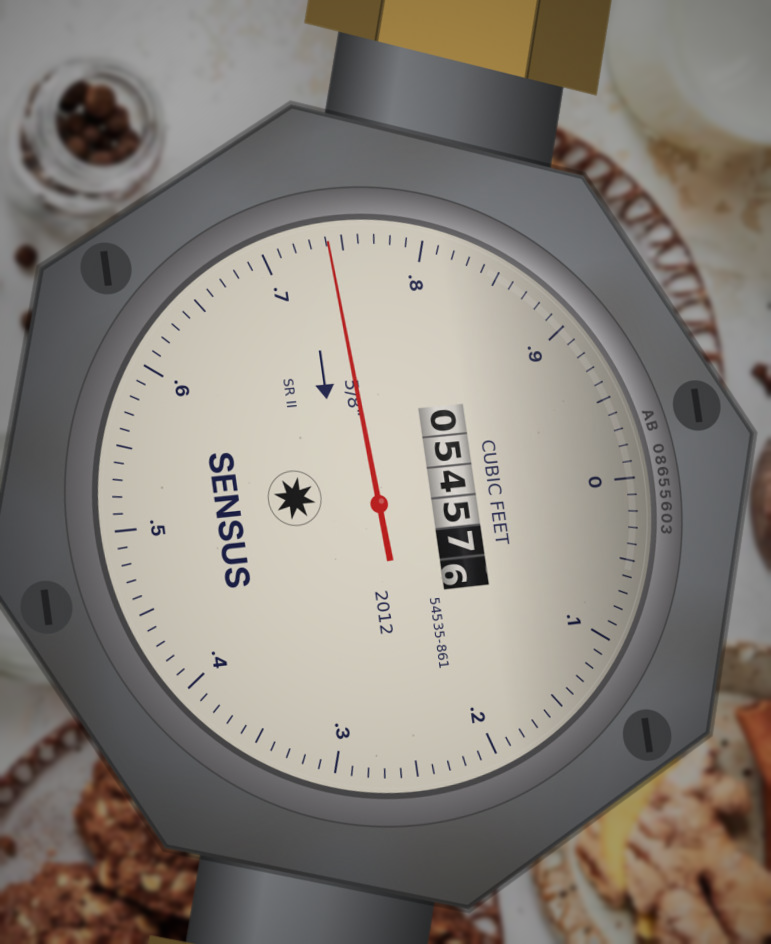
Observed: 54575.74 ft³
